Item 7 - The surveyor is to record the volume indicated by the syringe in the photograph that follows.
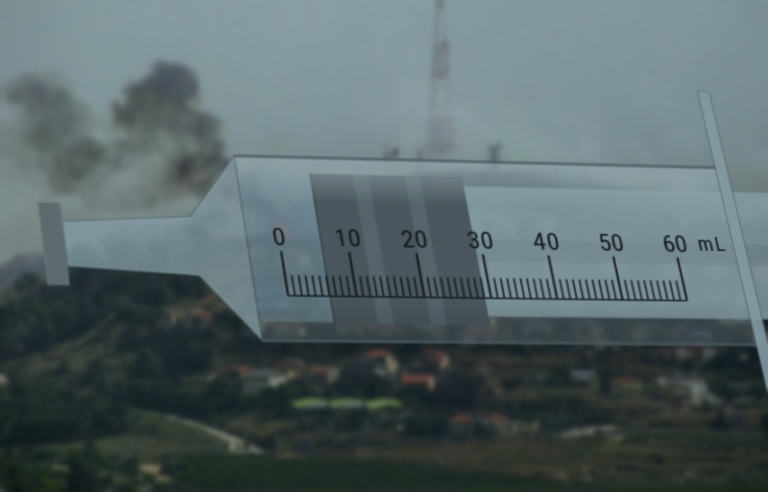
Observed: 6 mL
